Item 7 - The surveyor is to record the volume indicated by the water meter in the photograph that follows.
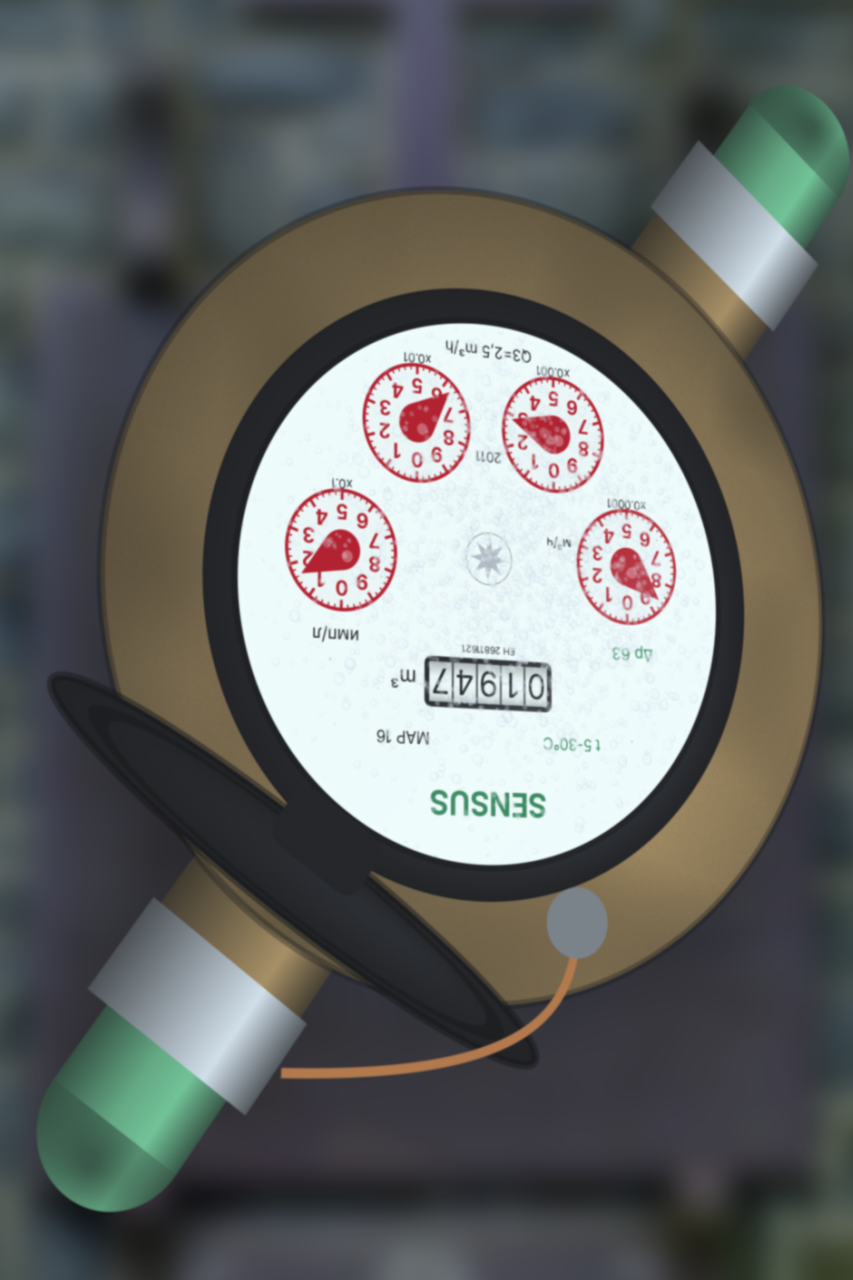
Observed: 1947.1628 m³
